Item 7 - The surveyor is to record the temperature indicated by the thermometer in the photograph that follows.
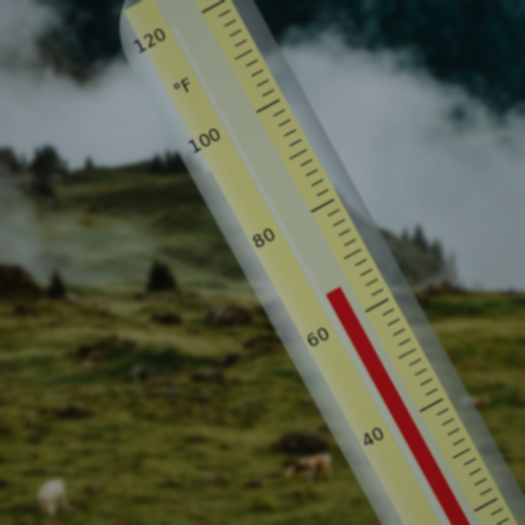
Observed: 66 °F
